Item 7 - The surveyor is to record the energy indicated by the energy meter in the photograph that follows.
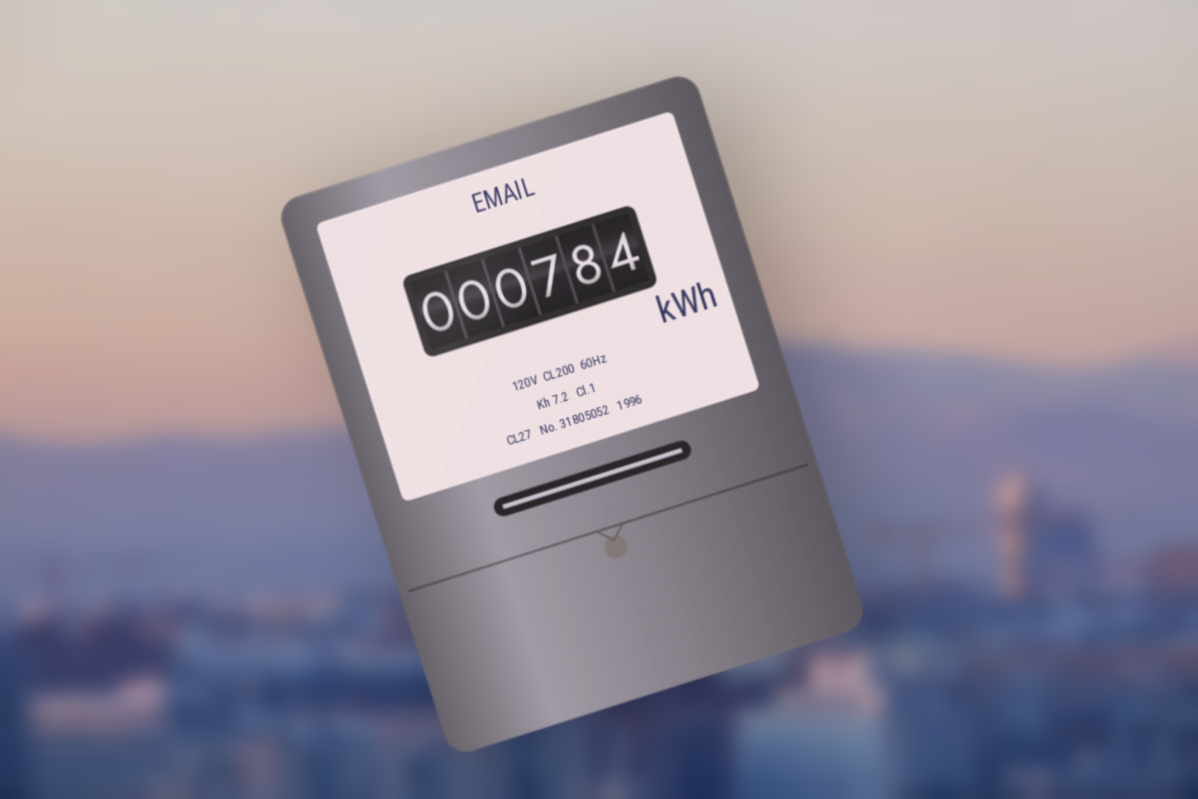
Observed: 784 kWh
